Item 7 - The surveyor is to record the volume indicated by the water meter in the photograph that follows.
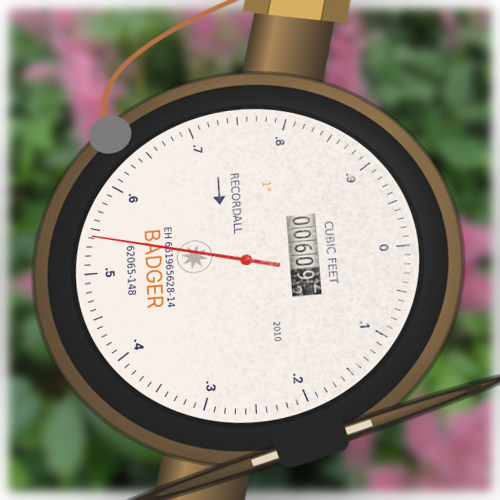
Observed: 6092.54 ft³
